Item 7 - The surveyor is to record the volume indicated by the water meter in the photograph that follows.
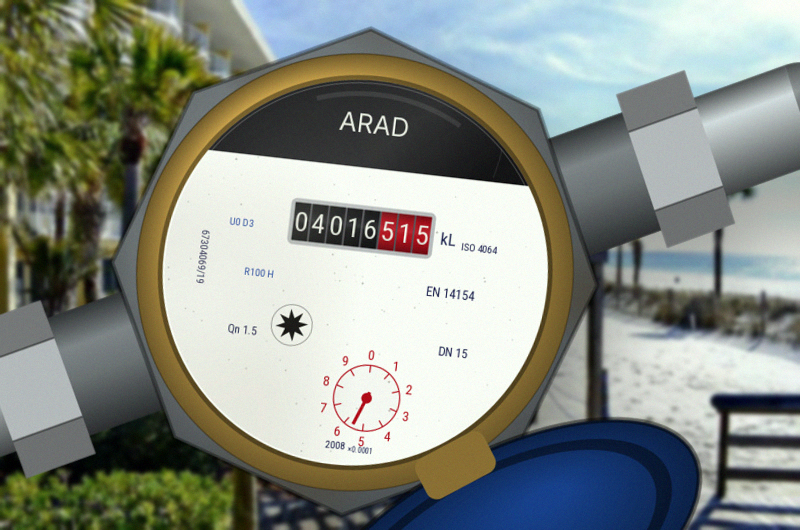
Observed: 4016.5155 kL
